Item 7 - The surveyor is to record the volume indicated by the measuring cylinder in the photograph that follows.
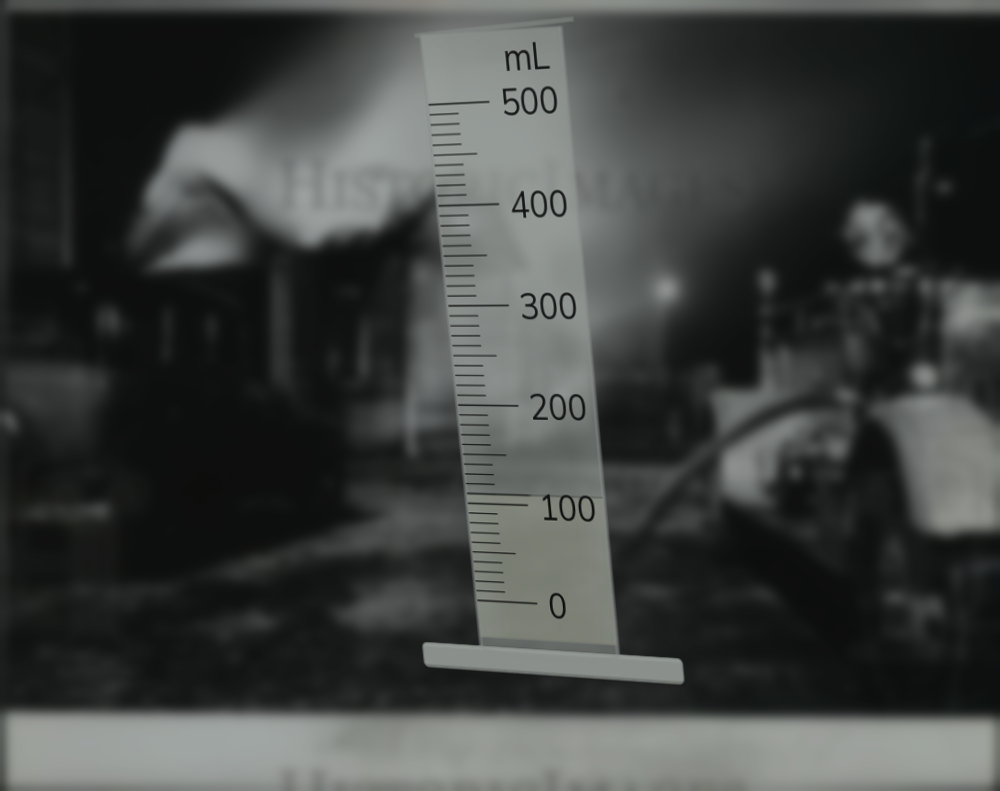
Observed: 110 mL
